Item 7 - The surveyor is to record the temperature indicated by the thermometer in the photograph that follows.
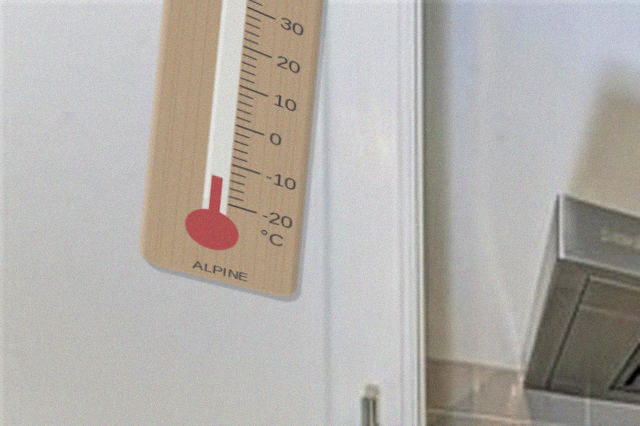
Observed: -14 °C
